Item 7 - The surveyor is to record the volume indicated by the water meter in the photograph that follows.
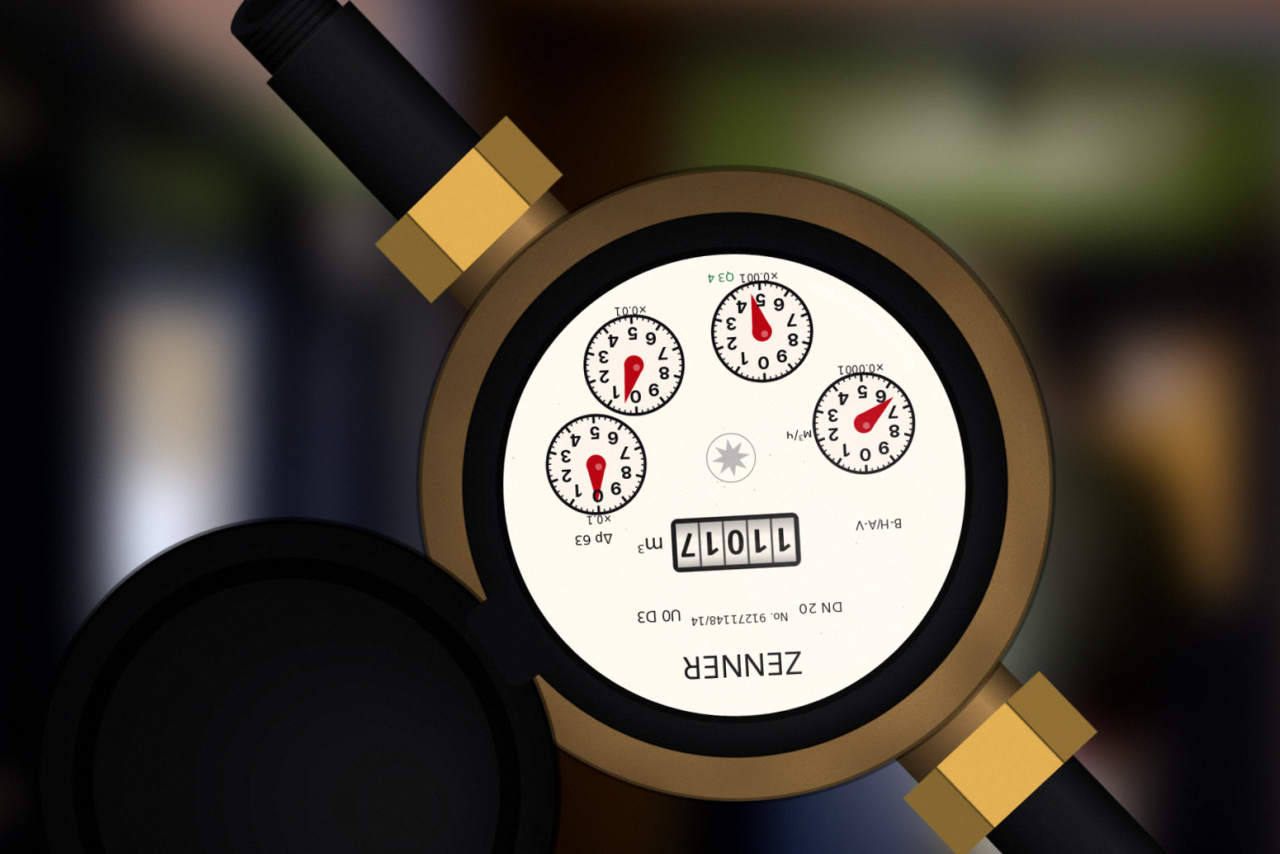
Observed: 11017.0046 m³
